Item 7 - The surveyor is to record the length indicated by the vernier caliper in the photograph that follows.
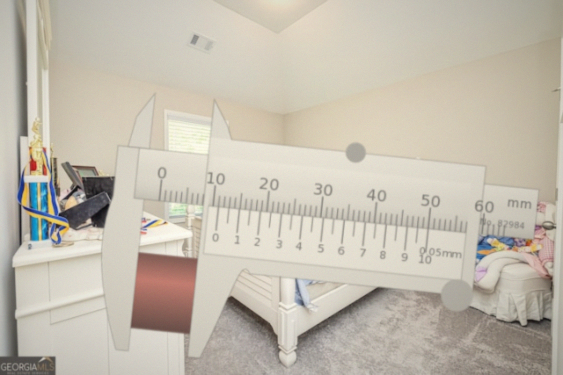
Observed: 11.0 mm
